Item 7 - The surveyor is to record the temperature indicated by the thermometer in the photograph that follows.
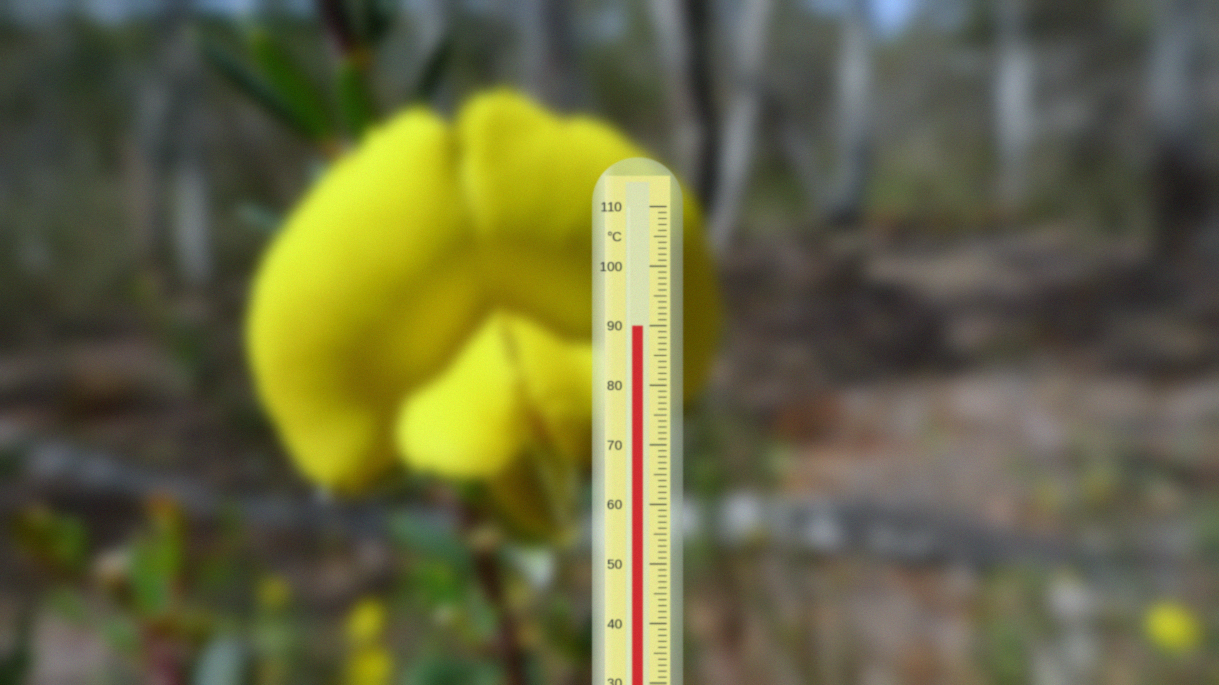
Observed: 90 °C
